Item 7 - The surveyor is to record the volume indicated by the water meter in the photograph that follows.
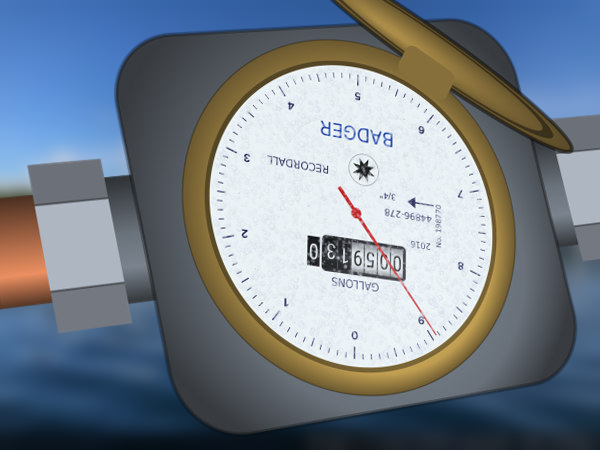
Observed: 59128.9 gal
